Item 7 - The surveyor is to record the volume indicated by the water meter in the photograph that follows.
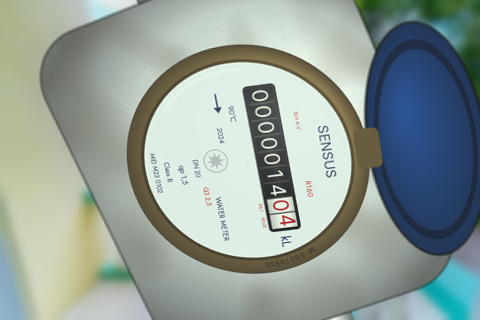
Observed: 14.04 kL
